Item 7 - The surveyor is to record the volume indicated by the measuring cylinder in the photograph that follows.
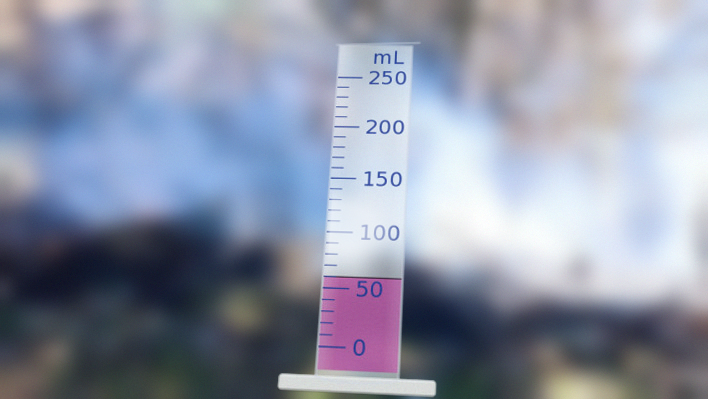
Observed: 60 mL
